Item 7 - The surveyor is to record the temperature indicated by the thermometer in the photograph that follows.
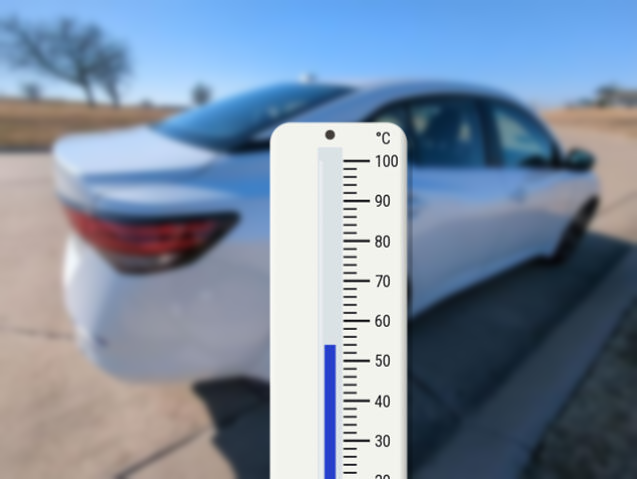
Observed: 54 °C
